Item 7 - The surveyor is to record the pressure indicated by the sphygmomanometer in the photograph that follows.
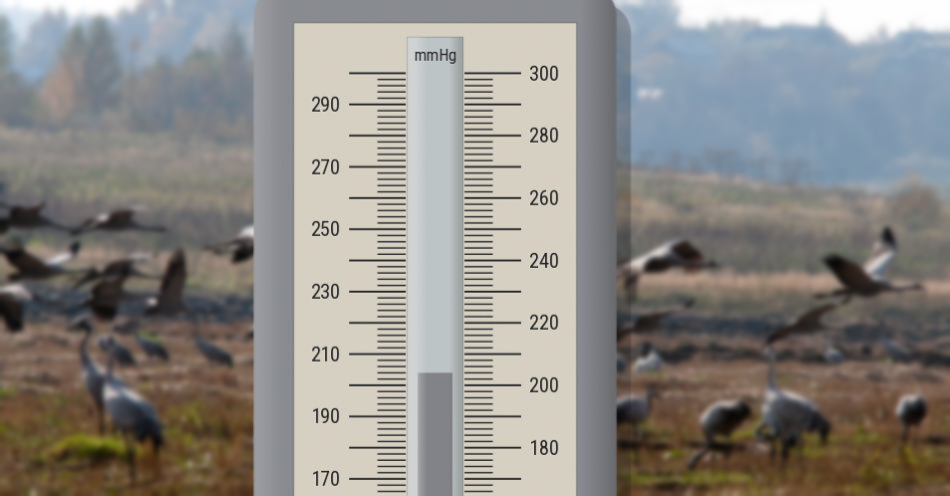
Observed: 204 mmHg
